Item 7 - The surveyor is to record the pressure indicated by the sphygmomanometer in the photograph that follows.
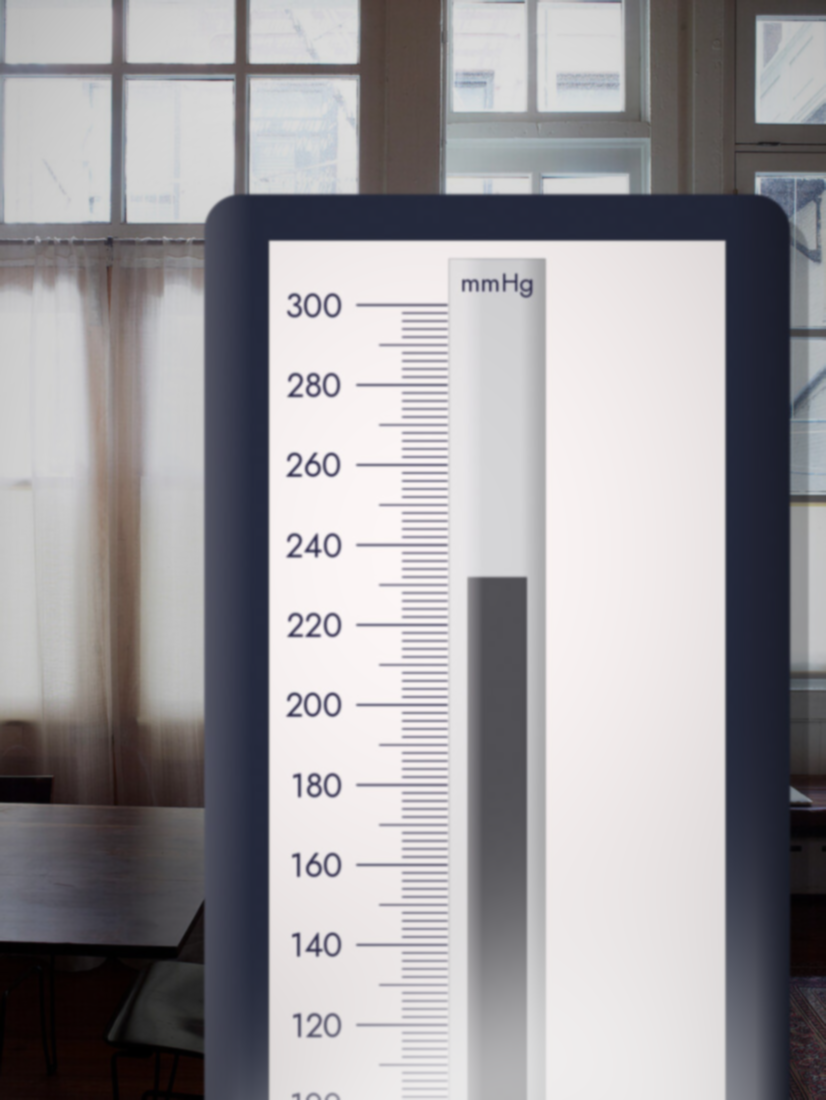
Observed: 232 mmHg
